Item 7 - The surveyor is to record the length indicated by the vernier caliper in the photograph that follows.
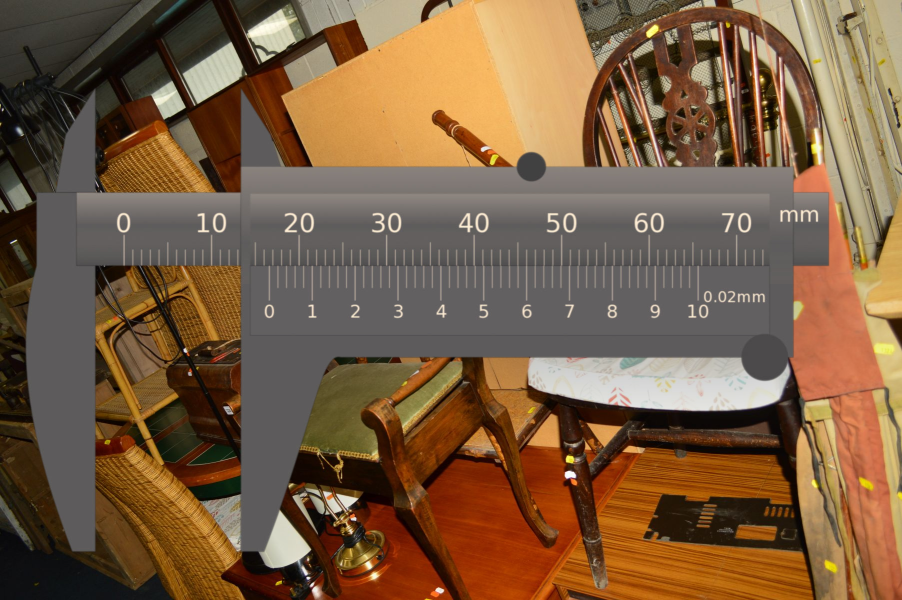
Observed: 16.6 mm
